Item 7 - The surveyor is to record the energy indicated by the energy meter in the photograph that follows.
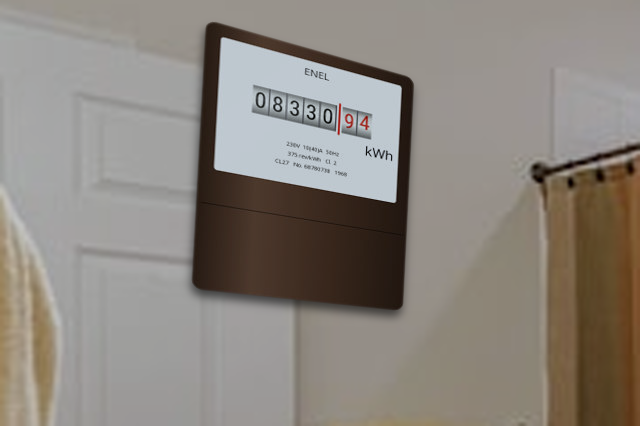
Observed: 8330.94 kWh
